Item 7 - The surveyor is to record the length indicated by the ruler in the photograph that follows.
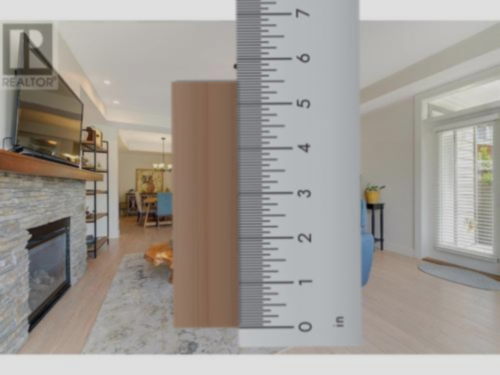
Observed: 5.5 in
